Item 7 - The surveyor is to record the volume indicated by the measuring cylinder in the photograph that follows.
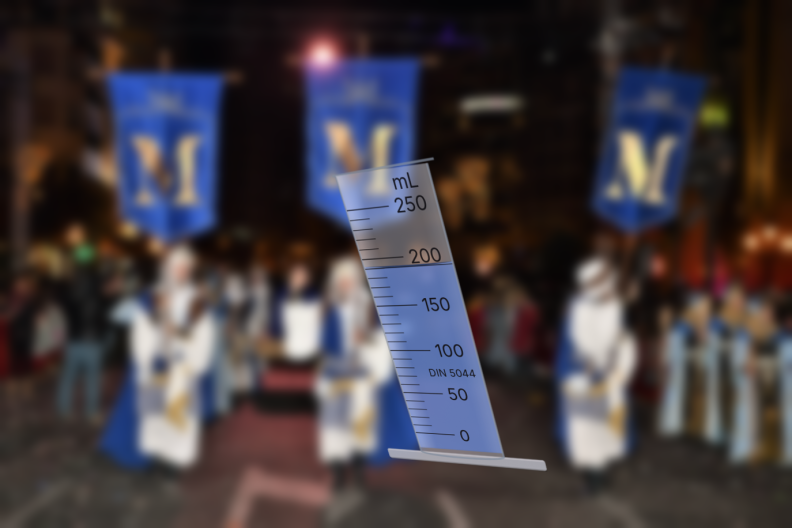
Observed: 190 mL
